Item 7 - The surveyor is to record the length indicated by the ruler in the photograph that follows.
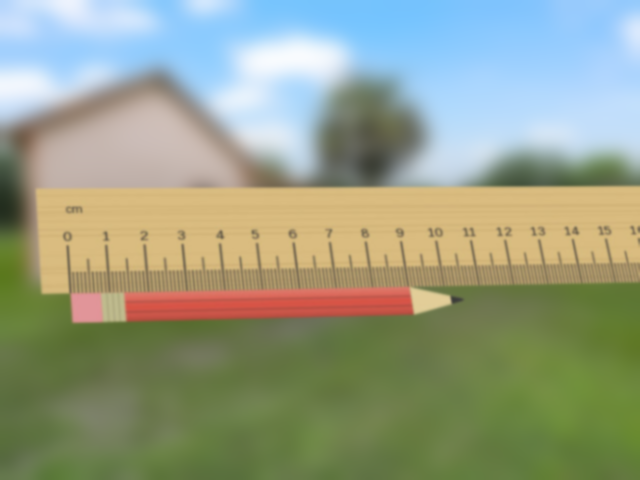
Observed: 10.5 cm
